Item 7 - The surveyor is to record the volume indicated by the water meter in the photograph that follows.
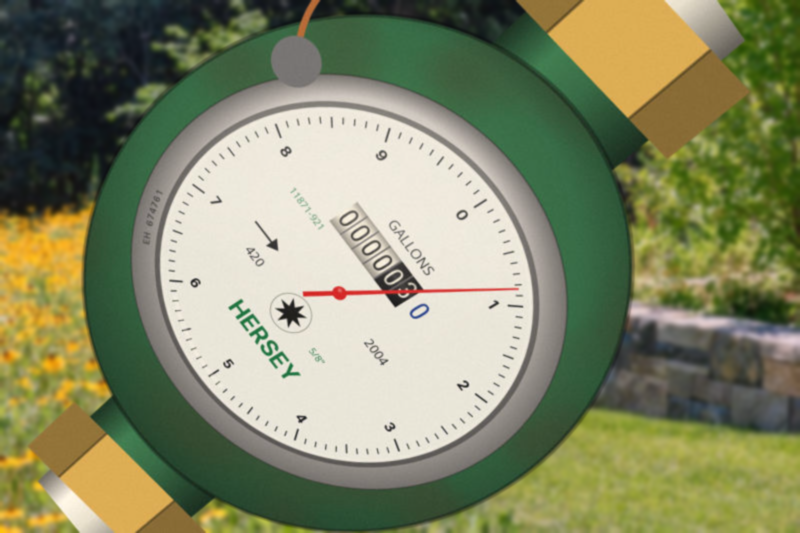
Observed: 30.8 gal
